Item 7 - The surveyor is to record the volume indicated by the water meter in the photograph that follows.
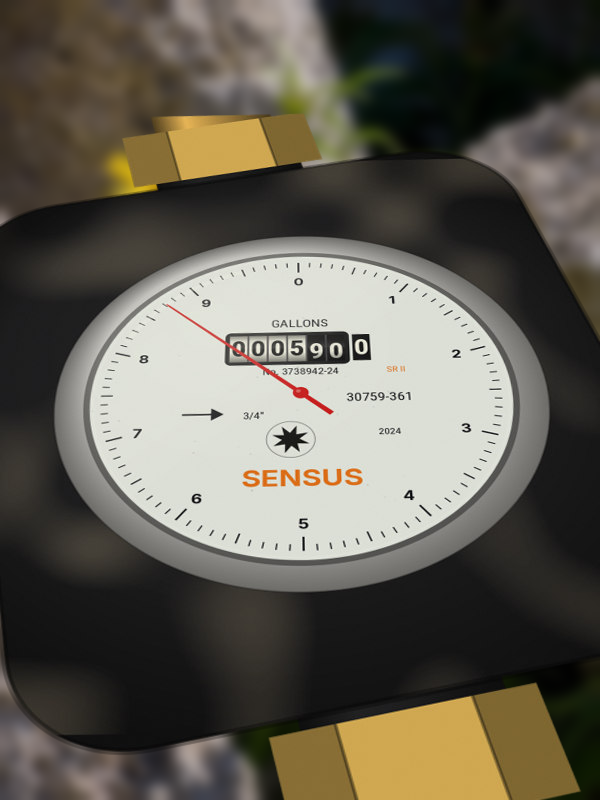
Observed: 5898.7 gal
